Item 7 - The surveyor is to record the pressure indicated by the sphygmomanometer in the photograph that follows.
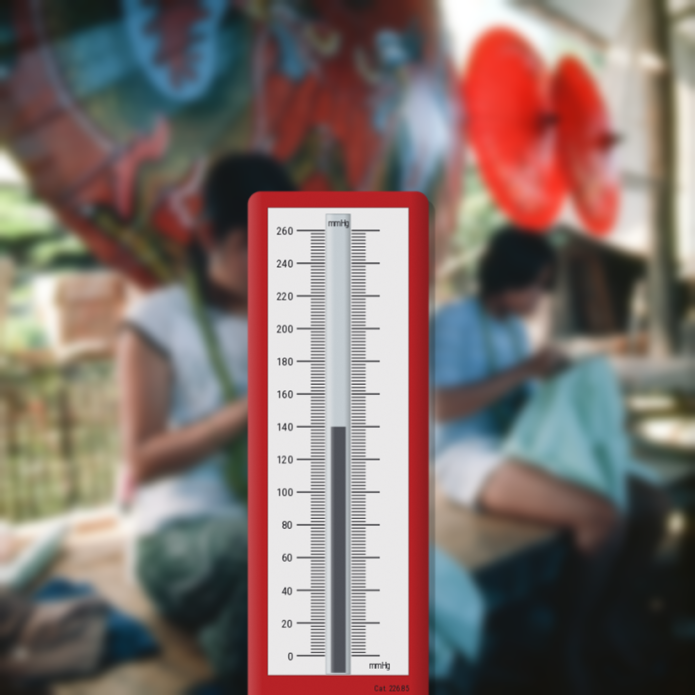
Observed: 140 mmHg
